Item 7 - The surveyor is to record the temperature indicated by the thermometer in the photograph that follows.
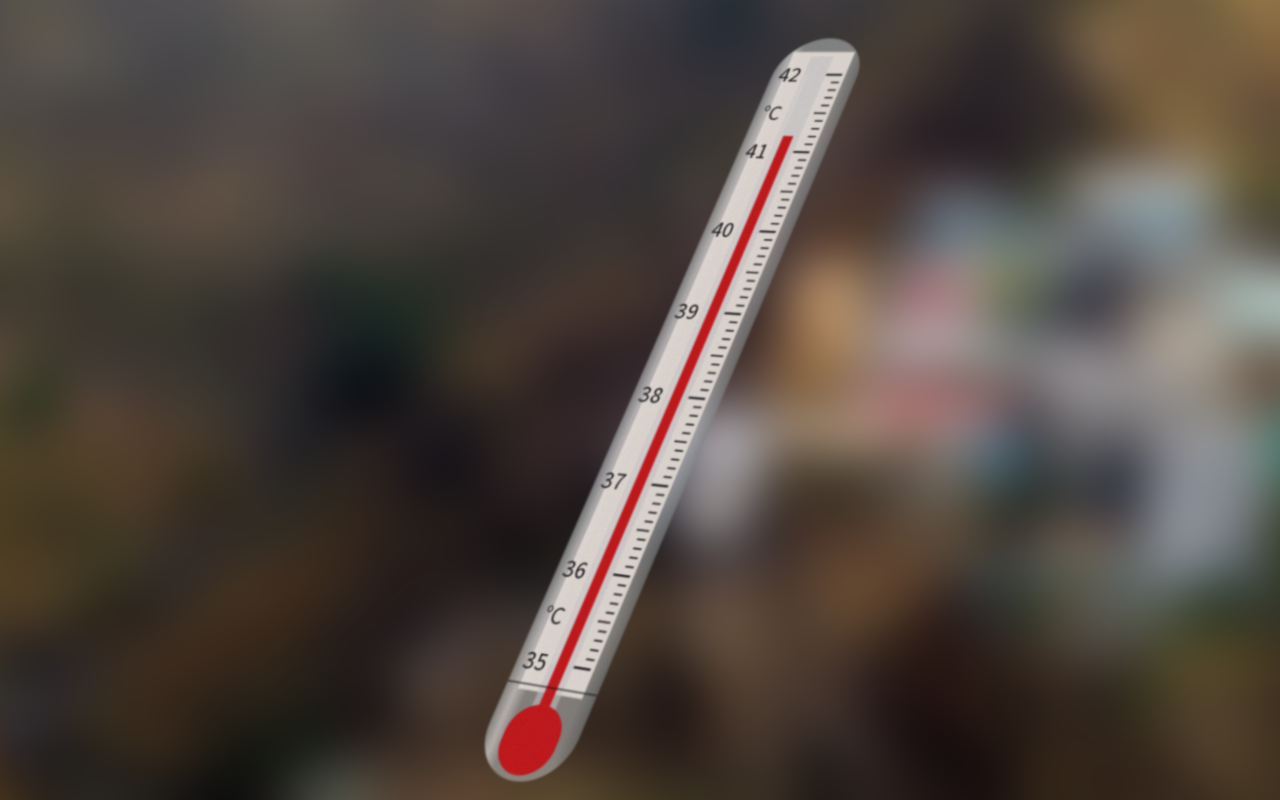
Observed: 41.2 °C
